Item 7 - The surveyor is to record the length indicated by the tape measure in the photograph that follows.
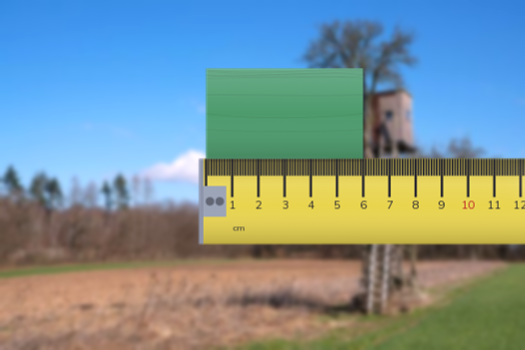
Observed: 6 cm
